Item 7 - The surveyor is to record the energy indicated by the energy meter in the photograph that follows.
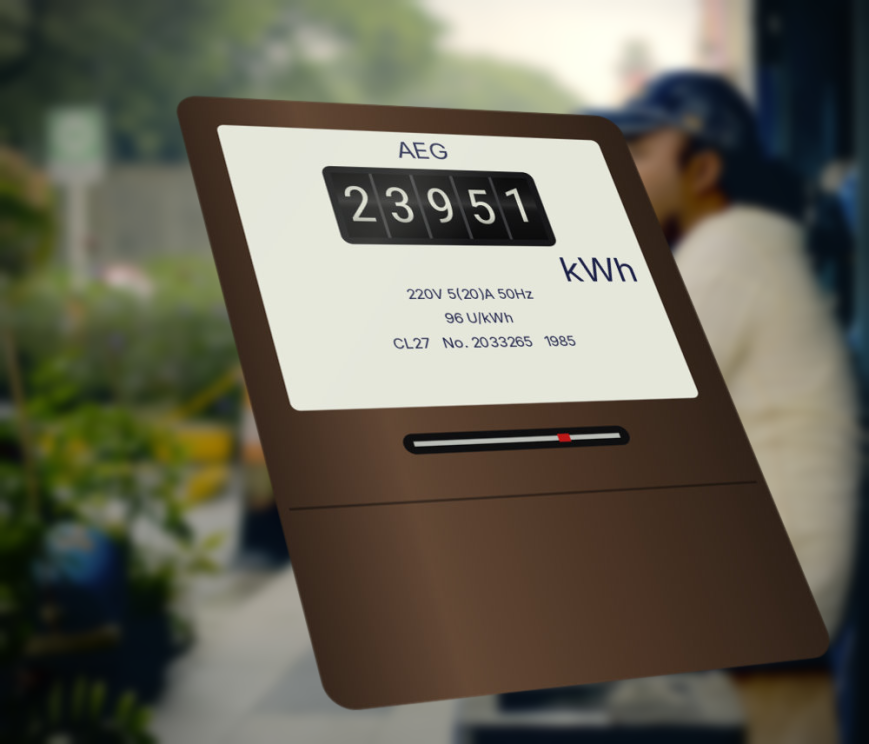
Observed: 23951 kWh
